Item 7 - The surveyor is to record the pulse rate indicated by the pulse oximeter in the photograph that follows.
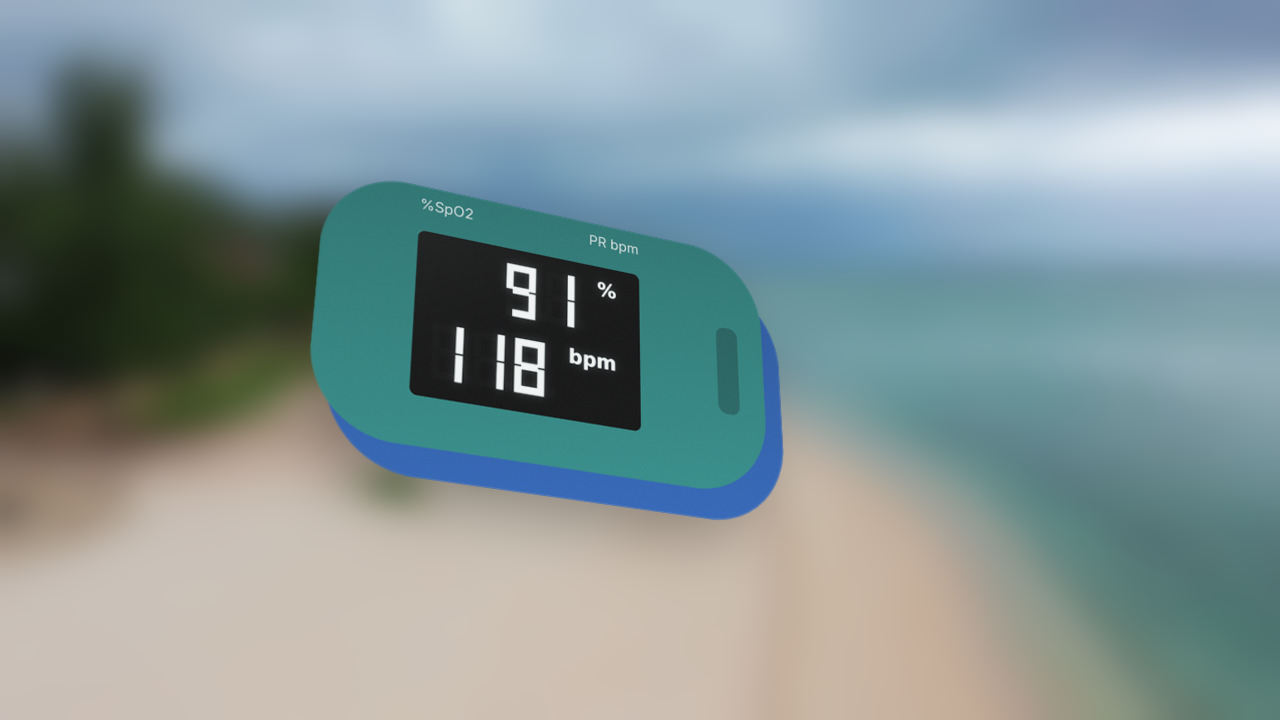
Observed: 118 bpm
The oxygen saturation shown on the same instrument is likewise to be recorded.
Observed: 91 %
